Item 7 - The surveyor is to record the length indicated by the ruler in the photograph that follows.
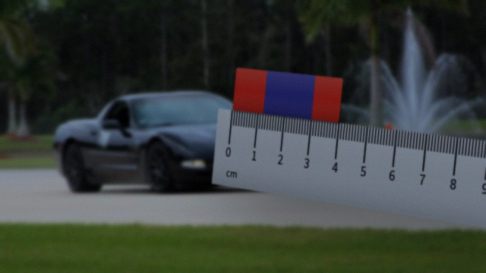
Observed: 4 cm
